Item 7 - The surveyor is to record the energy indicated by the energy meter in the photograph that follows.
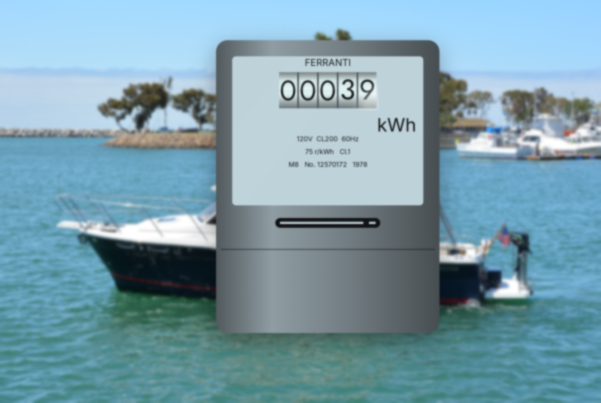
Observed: 39 kWh
